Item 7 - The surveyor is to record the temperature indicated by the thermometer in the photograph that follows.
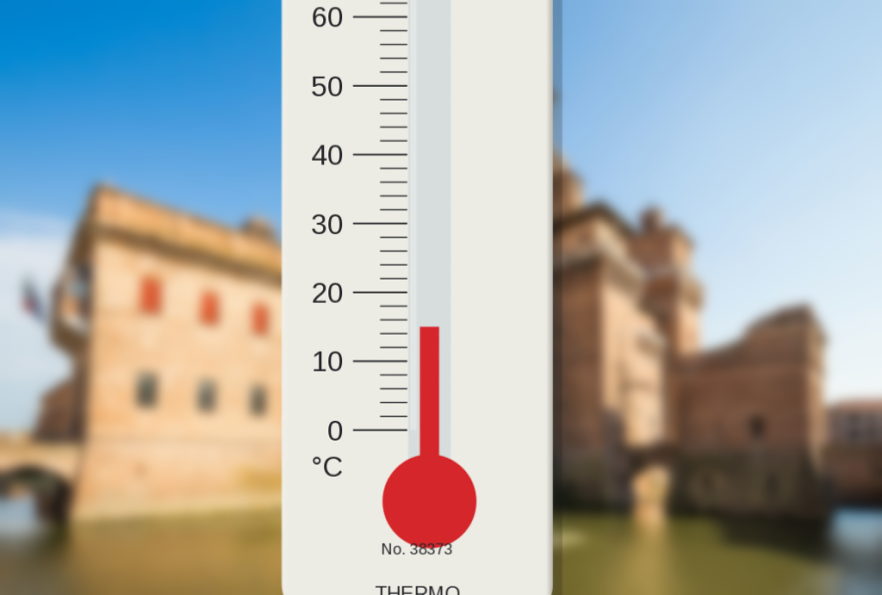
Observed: 15 °C
